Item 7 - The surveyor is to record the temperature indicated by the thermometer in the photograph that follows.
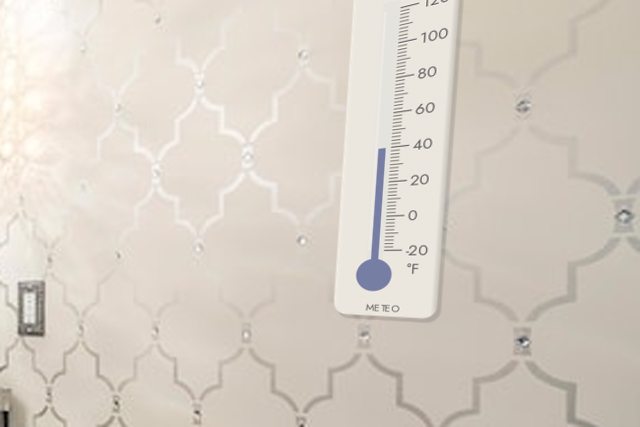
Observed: 40 °F
